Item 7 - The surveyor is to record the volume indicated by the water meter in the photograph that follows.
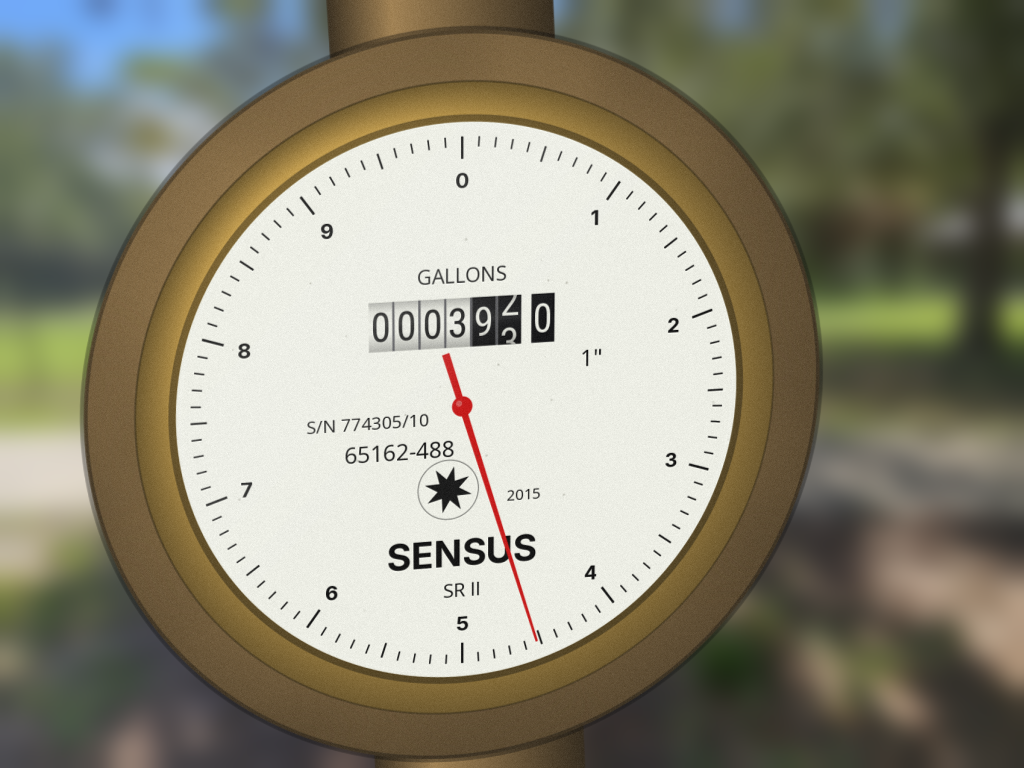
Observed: 3924.5 gal
